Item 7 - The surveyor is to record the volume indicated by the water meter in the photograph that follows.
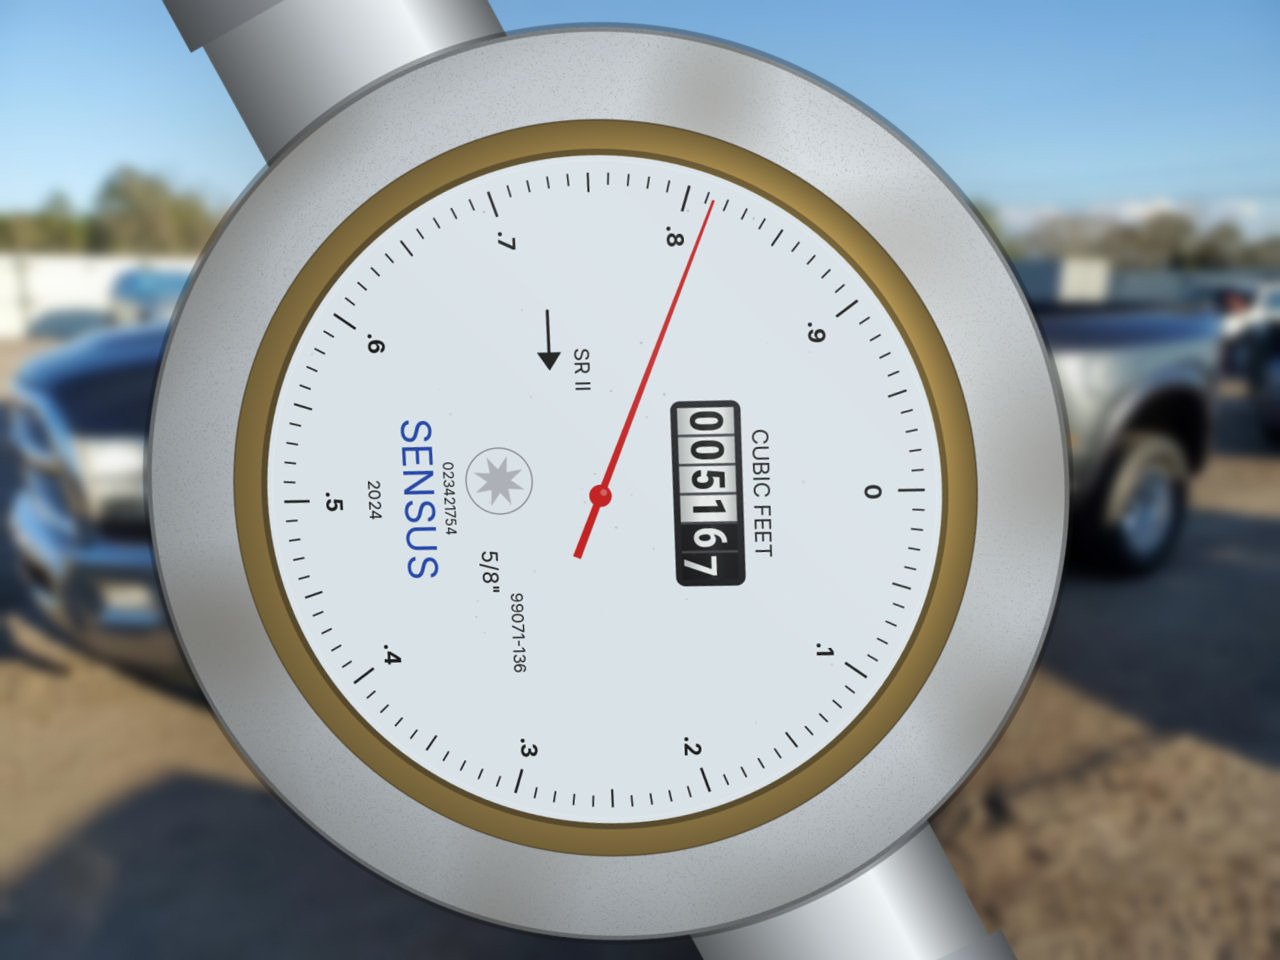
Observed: 5166.81 ft³
